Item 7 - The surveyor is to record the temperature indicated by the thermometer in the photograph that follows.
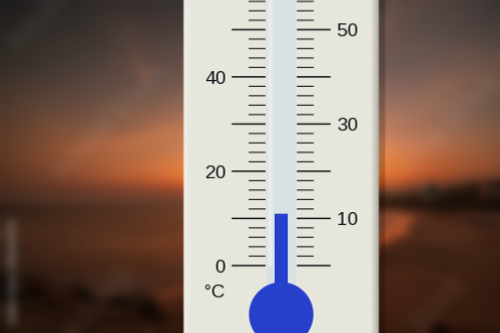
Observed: 11 °C
